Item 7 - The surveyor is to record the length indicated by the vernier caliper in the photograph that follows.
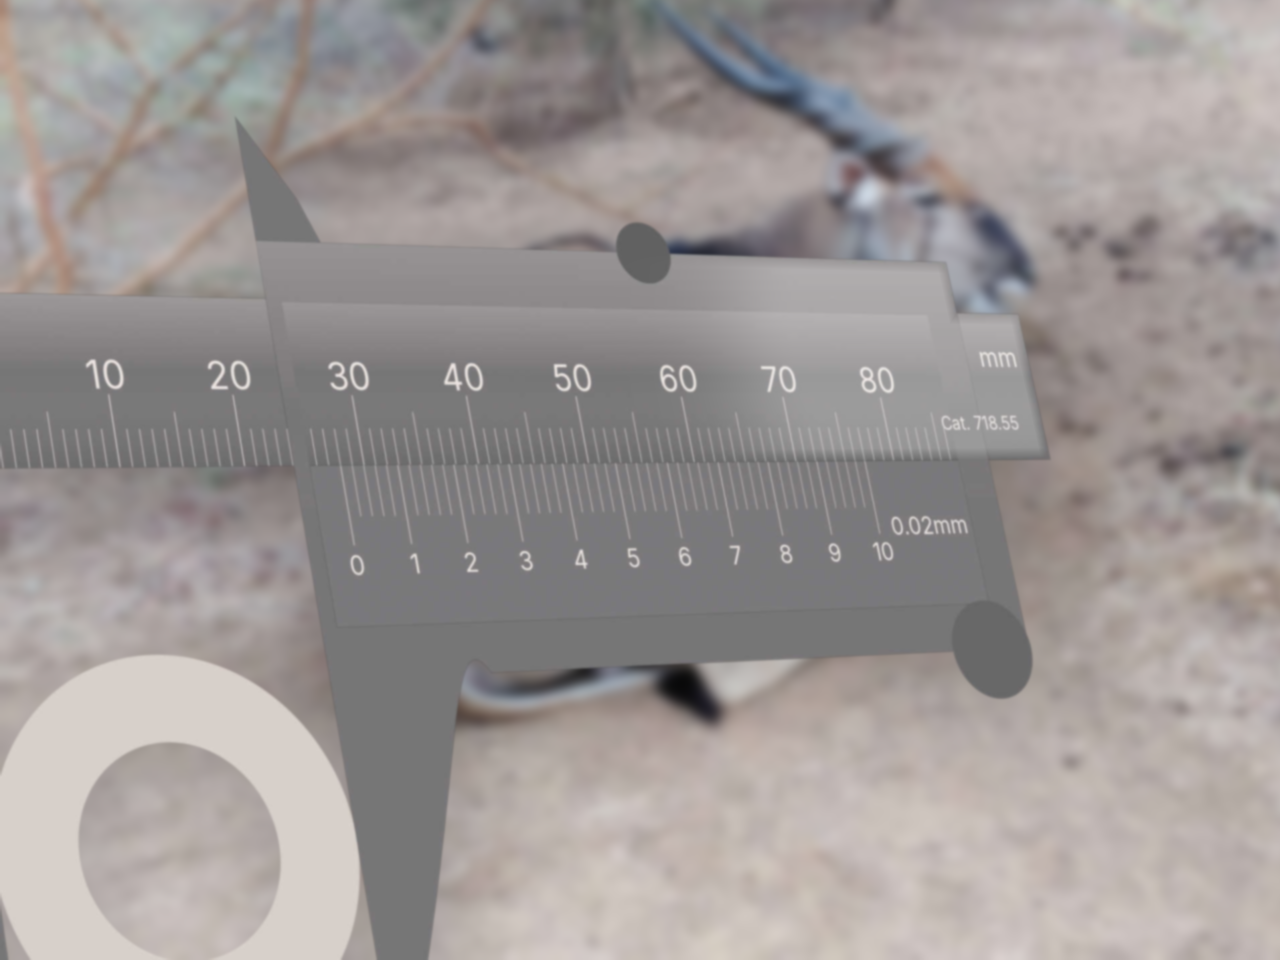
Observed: 28.0 mm
